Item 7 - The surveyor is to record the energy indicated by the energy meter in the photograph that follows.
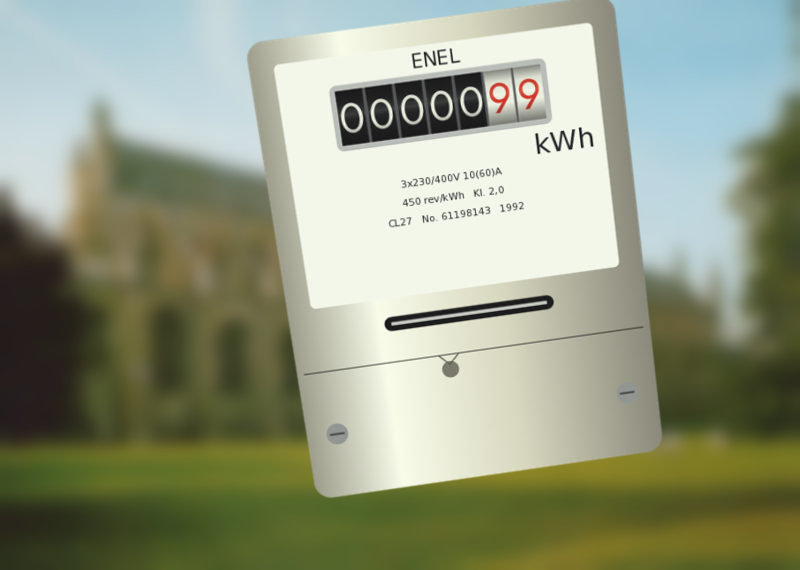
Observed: 0.99 kWh
